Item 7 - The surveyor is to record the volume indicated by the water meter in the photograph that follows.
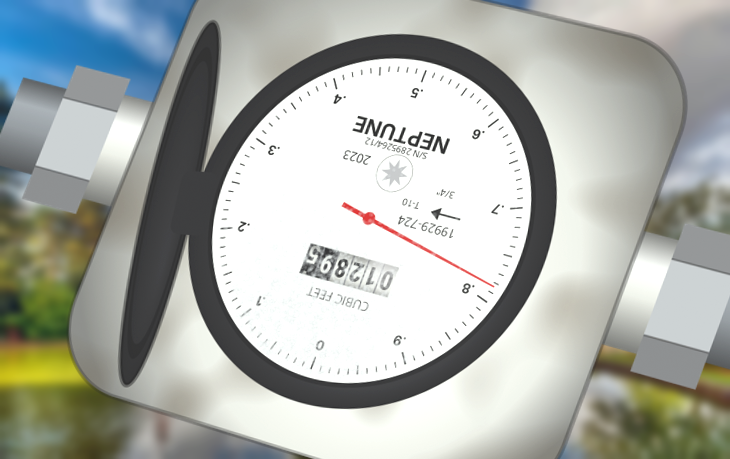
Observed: 12894.78 ft³
